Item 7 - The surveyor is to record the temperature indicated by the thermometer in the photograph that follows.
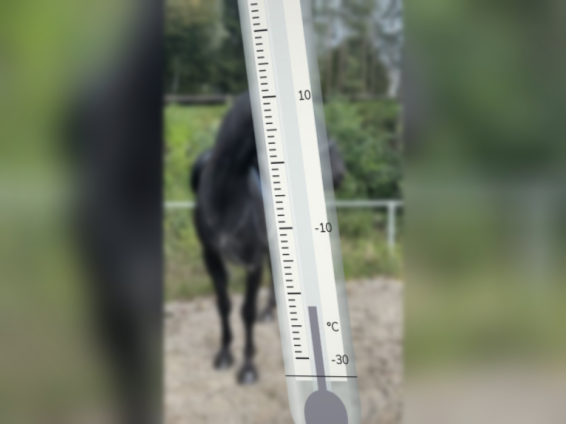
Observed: -22 °C
